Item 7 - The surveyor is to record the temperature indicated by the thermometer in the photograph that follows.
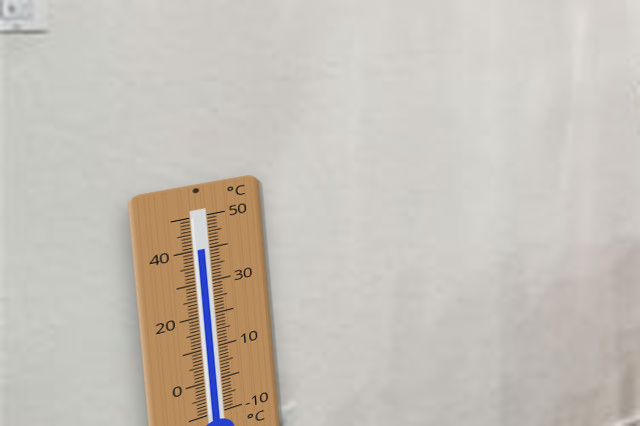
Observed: 40 °C
